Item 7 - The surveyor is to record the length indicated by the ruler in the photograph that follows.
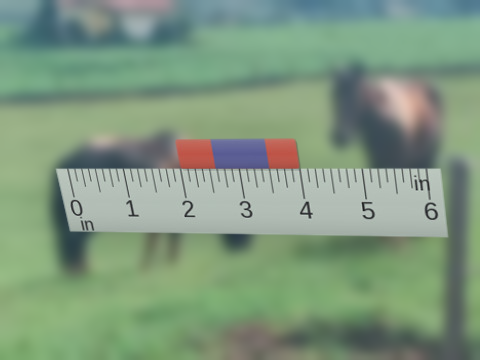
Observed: 2 in
